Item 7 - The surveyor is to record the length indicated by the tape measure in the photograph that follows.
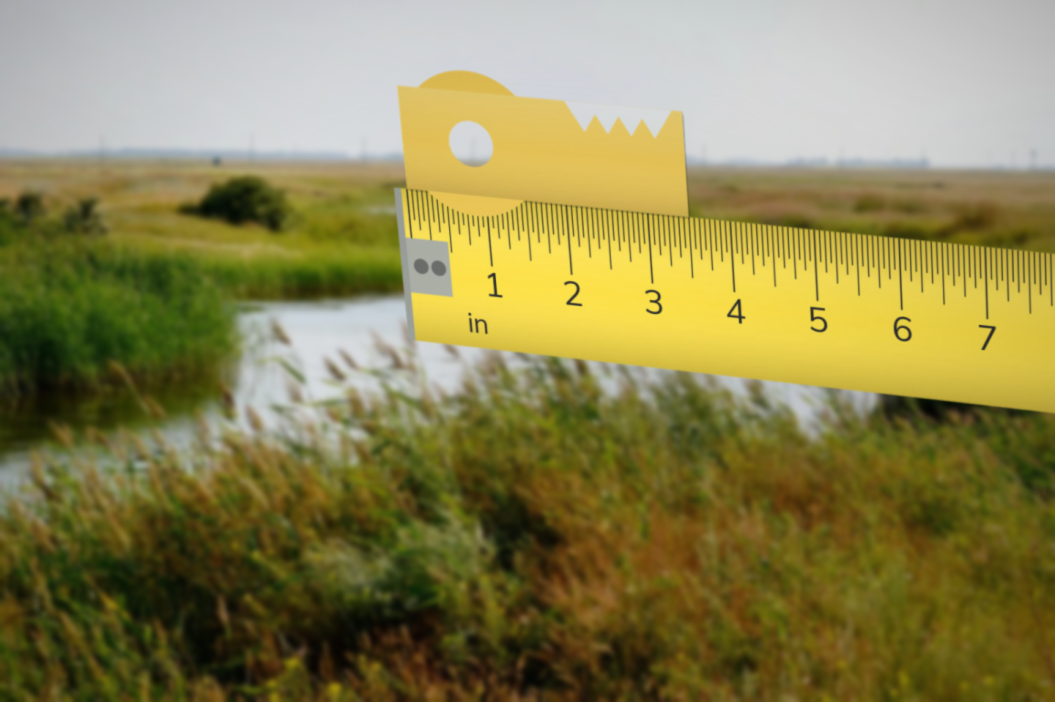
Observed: 3.5 in
